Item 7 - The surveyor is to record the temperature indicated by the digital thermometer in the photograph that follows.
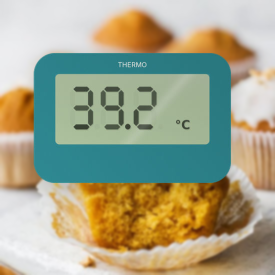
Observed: 39.2 °C
